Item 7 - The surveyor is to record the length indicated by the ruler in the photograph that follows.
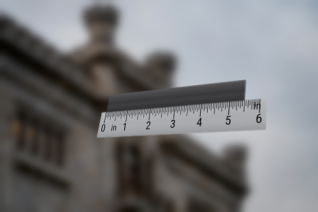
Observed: 5.5 in
